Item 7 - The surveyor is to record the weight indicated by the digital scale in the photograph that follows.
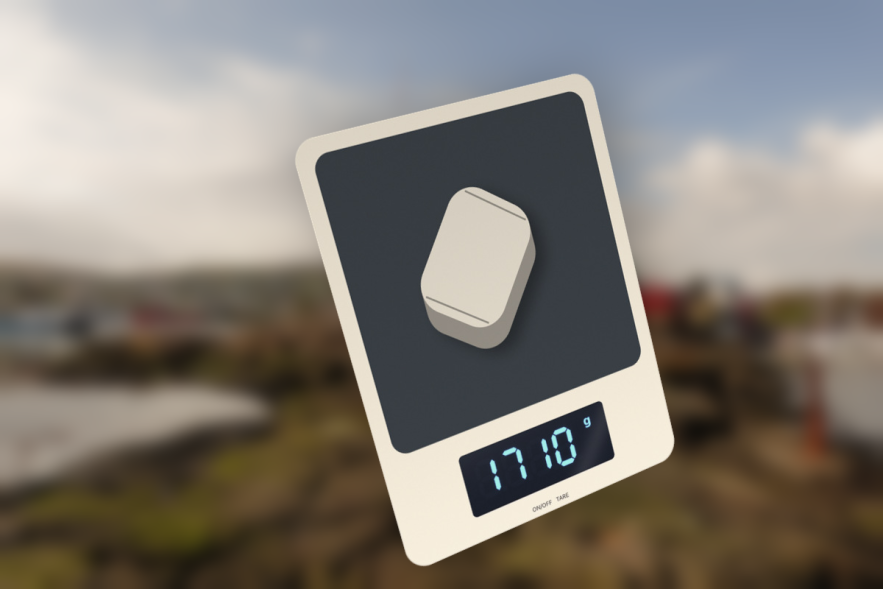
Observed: 1710 g
